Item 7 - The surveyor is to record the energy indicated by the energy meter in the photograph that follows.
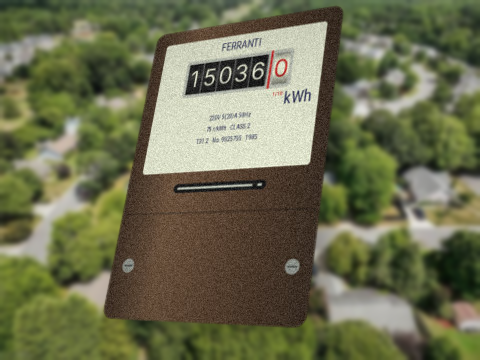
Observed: 15036.0 kWh
